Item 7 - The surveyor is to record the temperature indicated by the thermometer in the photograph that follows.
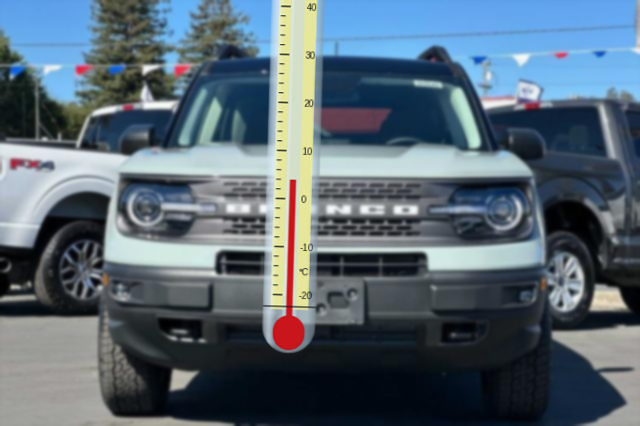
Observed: 4 °C
